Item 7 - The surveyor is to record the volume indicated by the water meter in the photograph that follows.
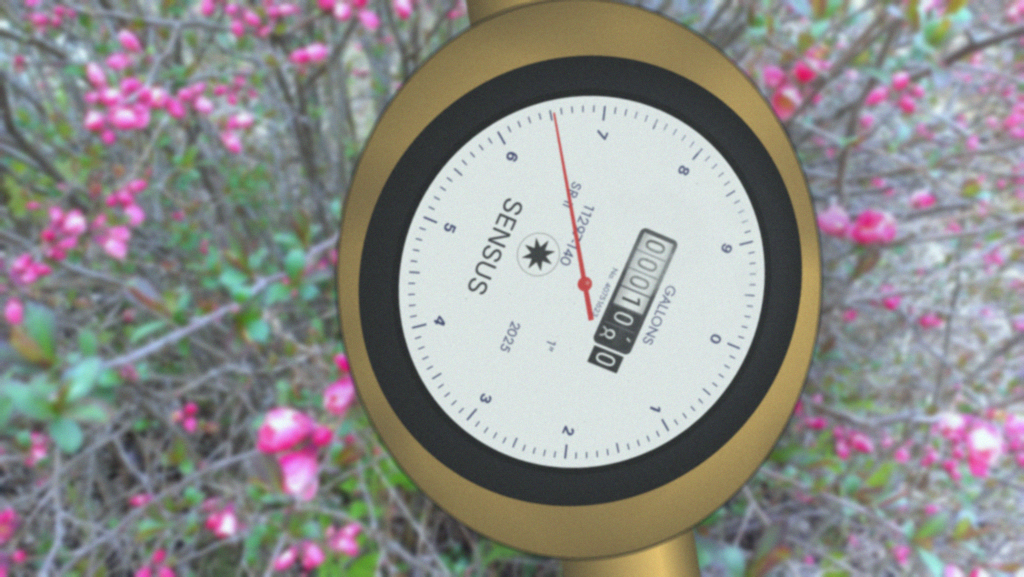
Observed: 1076.5 gal
